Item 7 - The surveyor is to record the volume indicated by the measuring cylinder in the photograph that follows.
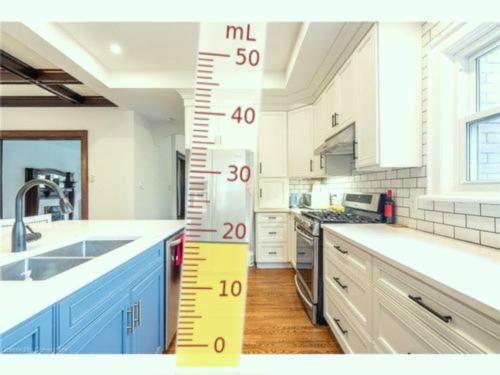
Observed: 18 mL
